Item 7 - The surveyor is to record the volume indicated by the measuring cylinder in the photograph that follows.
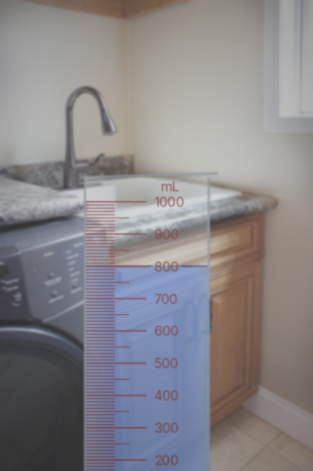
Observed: 800 mL
